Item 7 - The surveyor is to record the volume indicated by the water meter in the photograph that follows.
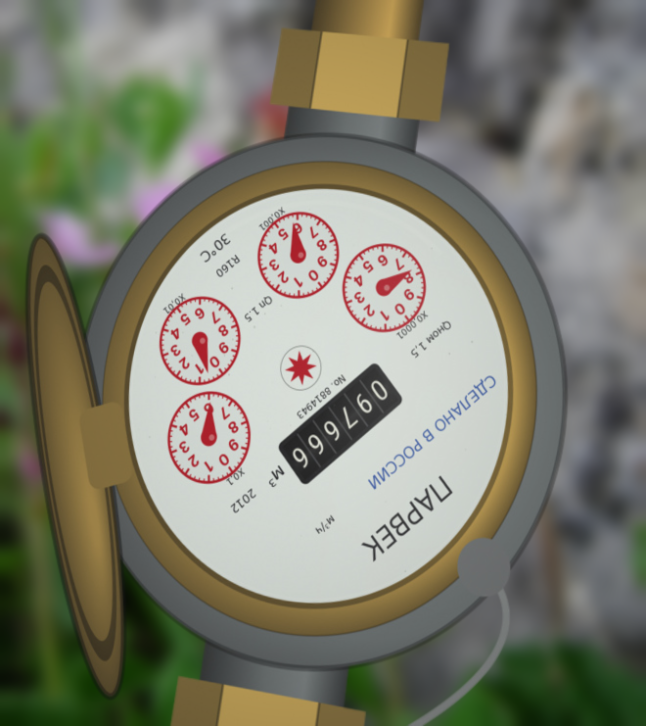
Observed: 97666.6057 m³
